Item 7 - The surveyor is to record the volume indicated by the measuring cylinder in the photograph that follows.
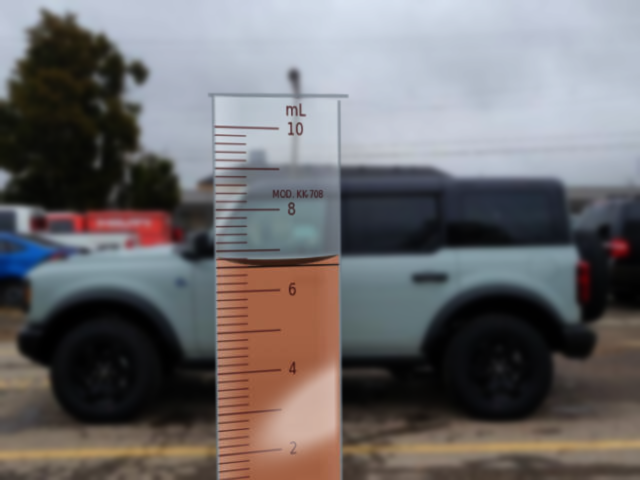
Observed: 6.6 mL
